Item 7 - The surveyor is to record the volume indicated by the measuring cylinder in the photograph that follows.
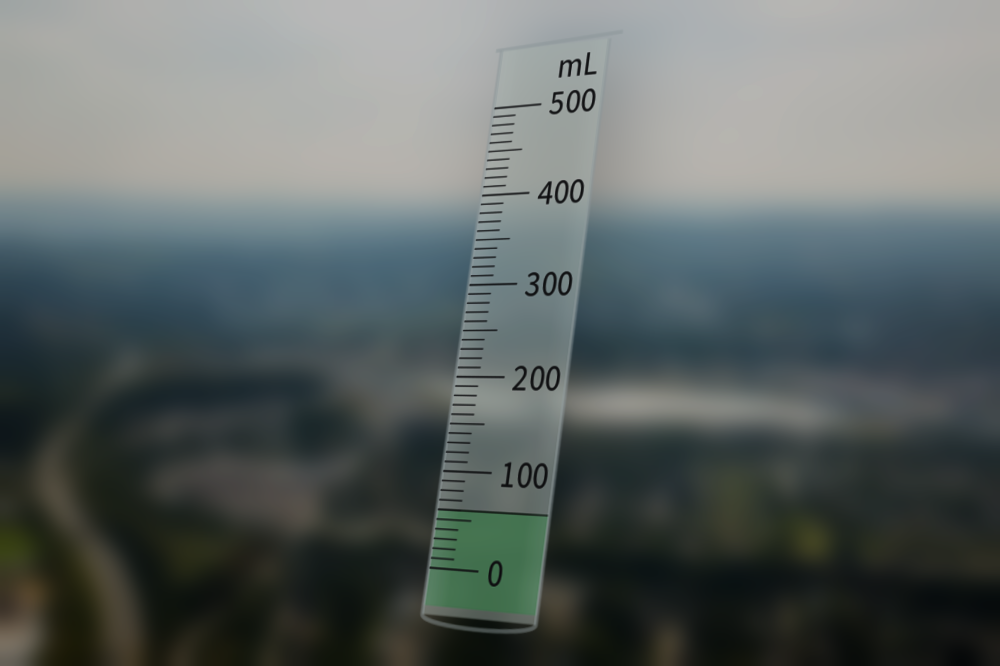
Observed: 60 mL
